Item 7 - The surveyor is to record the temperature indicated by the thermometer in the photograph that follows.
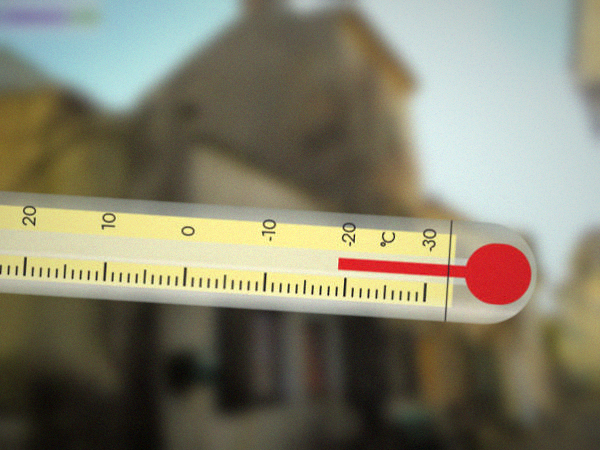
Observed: -19 °C
